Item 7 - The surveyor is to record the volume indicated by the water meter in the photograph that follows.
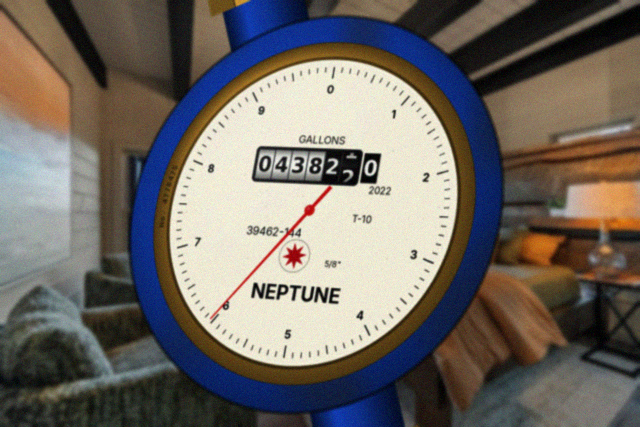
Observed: 438216.0 gal
